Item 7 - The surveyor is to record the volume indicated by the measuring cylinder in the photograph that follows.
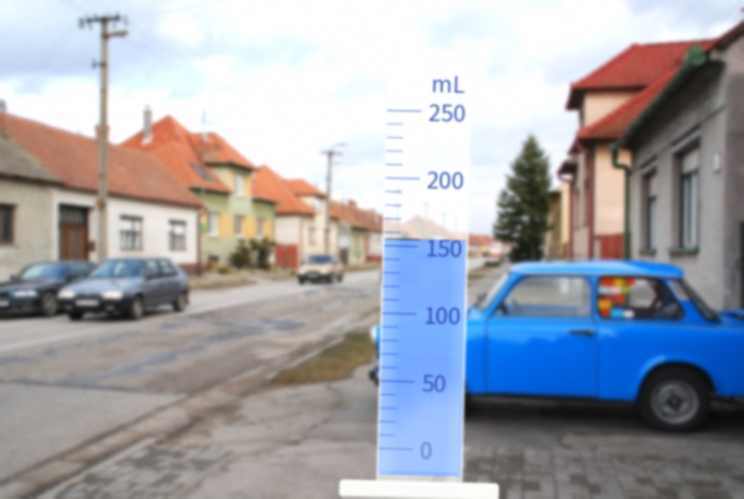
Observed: 155 mL
